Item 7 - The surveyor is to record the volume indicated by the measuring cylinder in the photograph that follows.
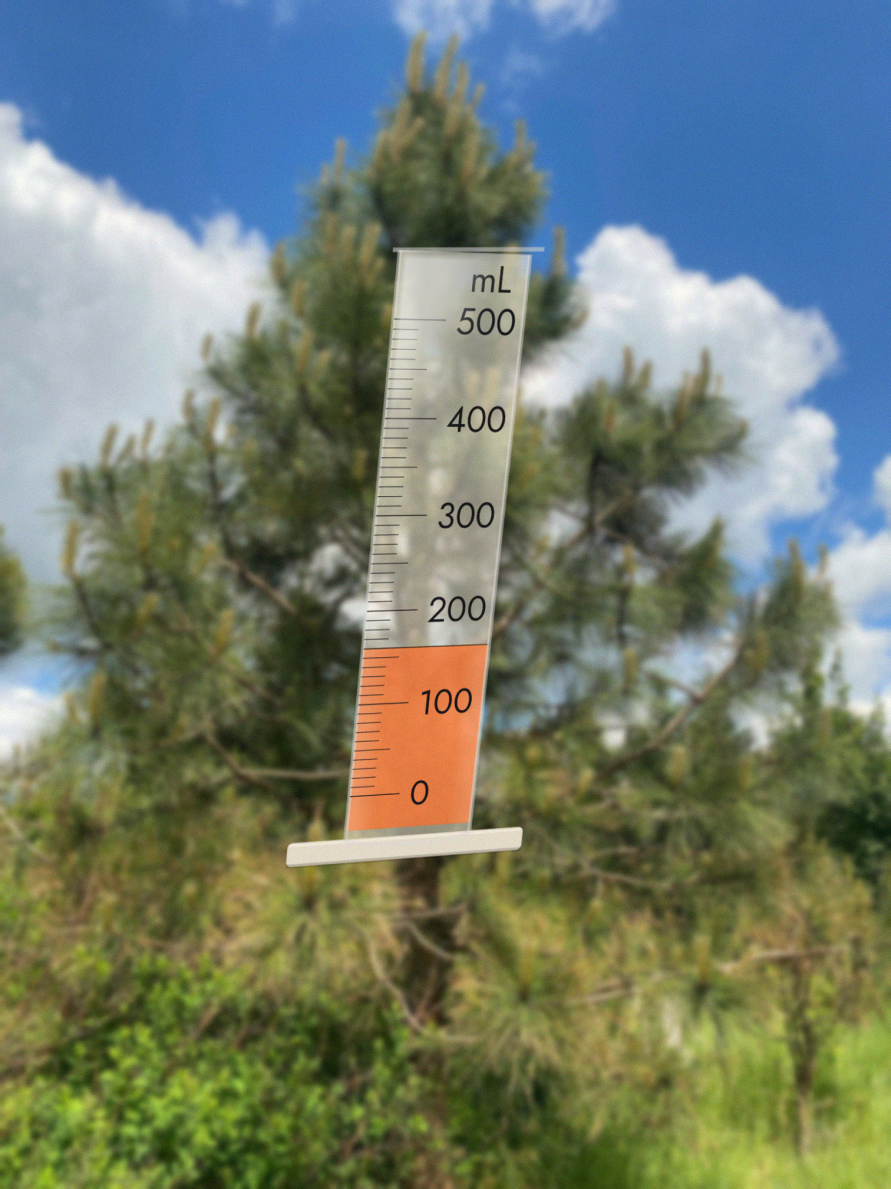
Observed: 160 mL
